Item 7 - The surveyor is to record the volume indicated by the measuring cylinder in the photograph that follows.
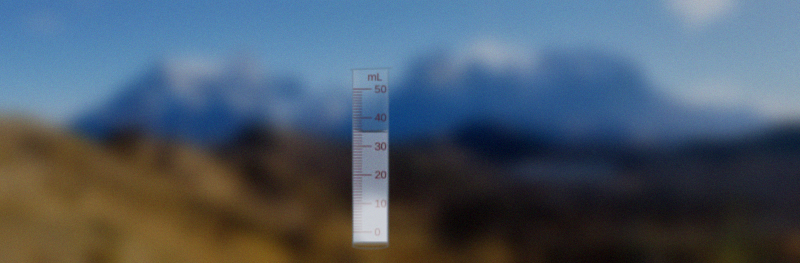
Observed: 35 mL
